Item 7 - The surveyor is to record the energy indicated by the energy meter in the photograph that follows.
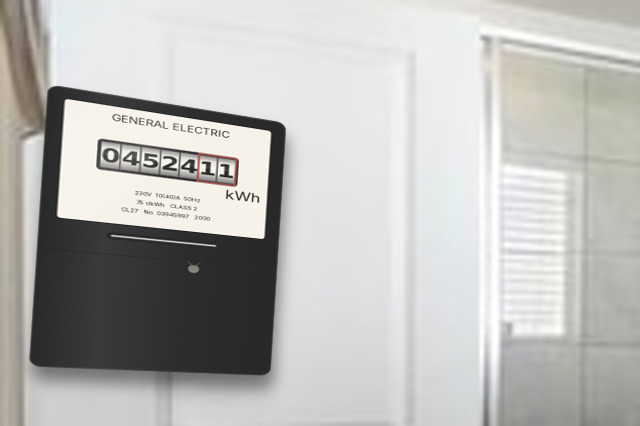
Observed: 4524.11 kWh
